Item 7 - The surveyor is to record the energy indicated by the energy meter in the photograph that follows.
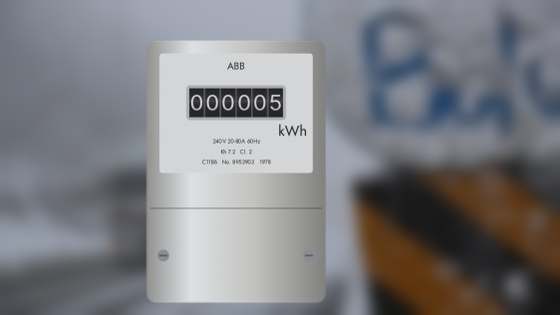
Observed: 5 kWh
